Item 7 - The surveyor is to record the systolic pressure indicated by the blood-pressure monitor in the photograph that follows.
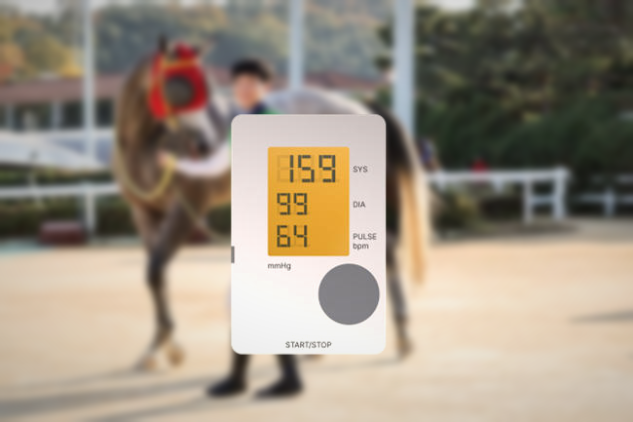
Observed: 159 mmHg
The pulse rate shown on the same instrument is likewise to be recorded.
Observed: 64 bpm
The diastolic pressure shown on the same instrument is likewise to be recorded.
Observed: 99 mmHg
